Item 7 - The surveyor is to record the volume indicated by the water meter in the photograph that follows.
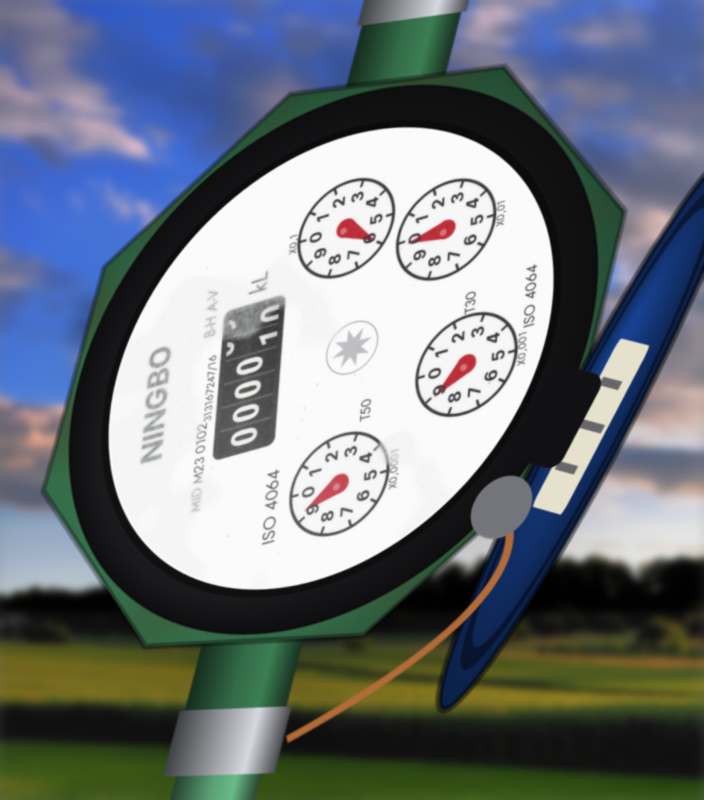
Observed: 9.5989 kL
